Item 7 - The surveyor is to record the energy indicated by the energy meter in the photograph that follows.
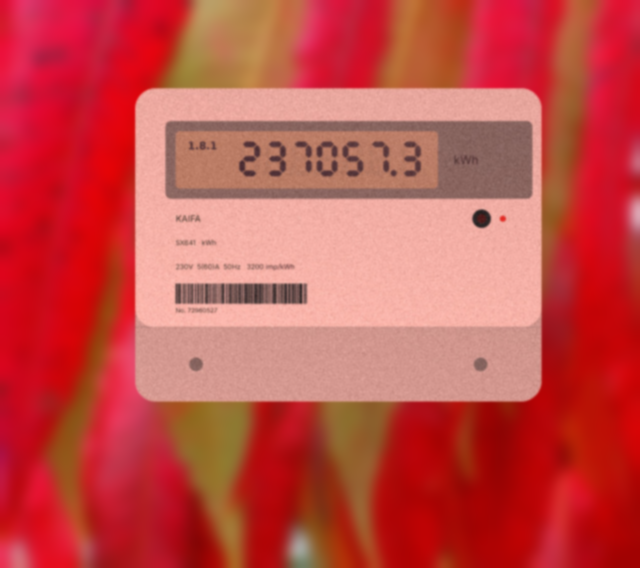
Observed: 237057.3 kWh
